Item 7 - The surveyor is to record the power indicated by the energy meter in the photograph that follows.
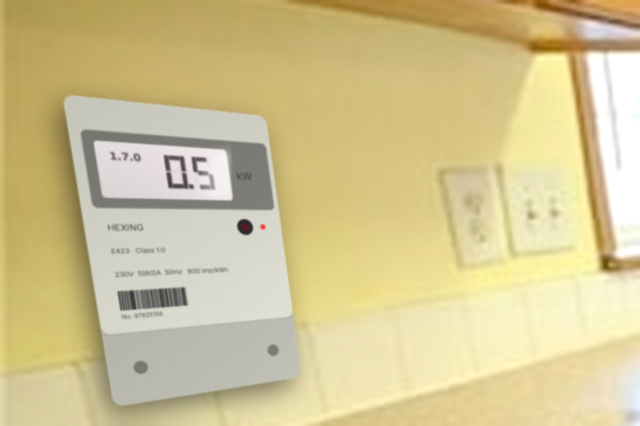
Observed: 0.5 kW
